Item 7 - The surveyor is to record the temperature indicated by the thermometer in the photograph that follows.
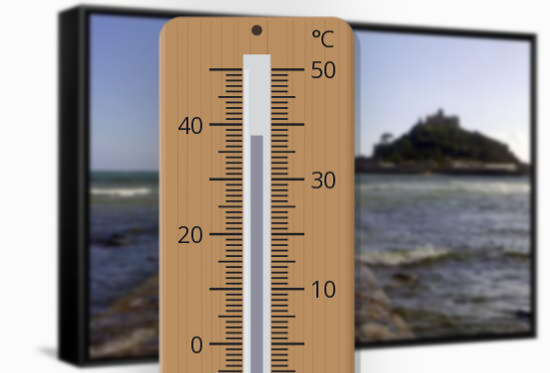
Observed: 38 °C
